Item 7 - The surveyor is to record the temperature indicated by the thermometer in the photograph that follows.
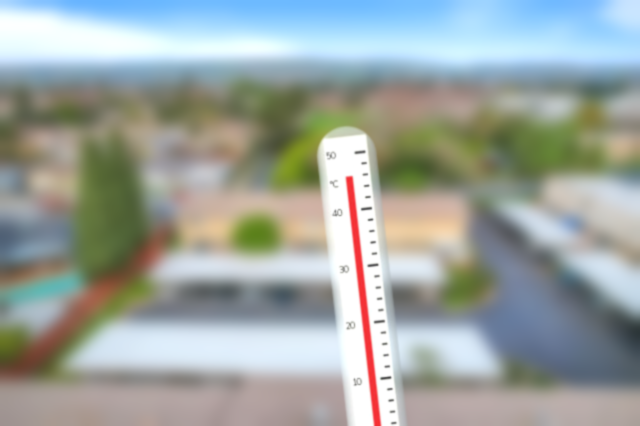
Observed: 46 °C
